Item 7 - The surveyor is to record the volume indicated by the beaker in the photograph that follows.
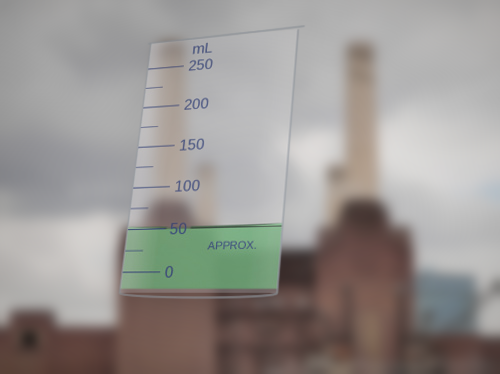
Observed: 50 mL
